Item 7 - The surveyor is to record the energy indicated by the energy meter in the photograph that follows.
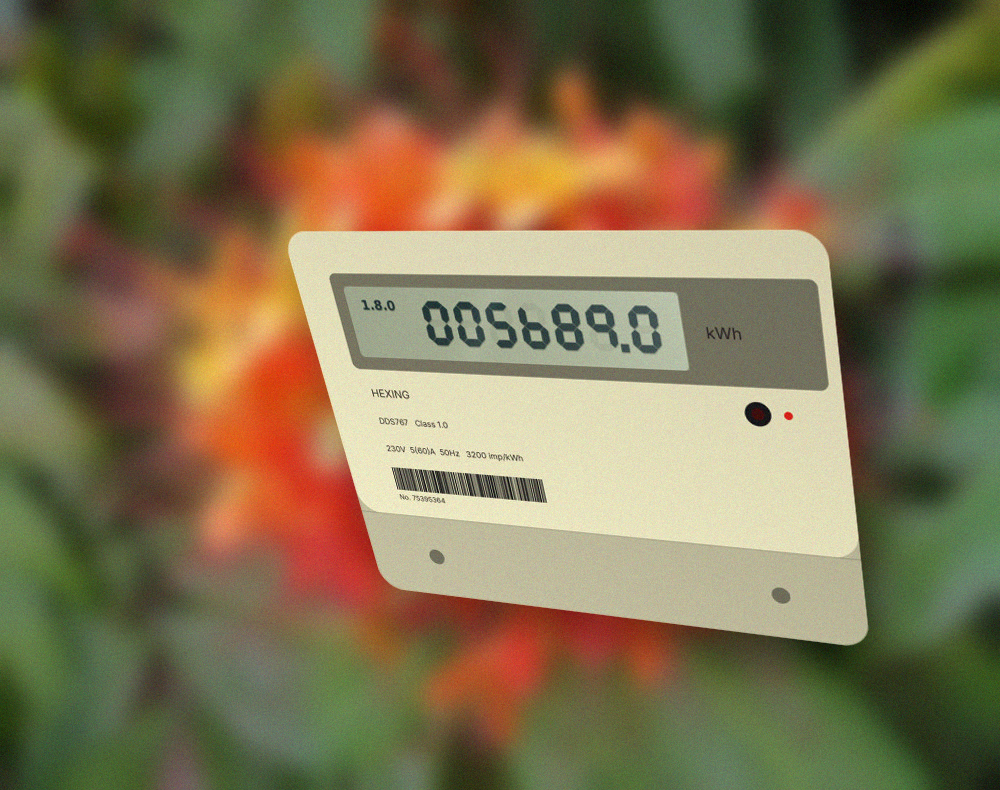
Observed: 5689.0 kWh
